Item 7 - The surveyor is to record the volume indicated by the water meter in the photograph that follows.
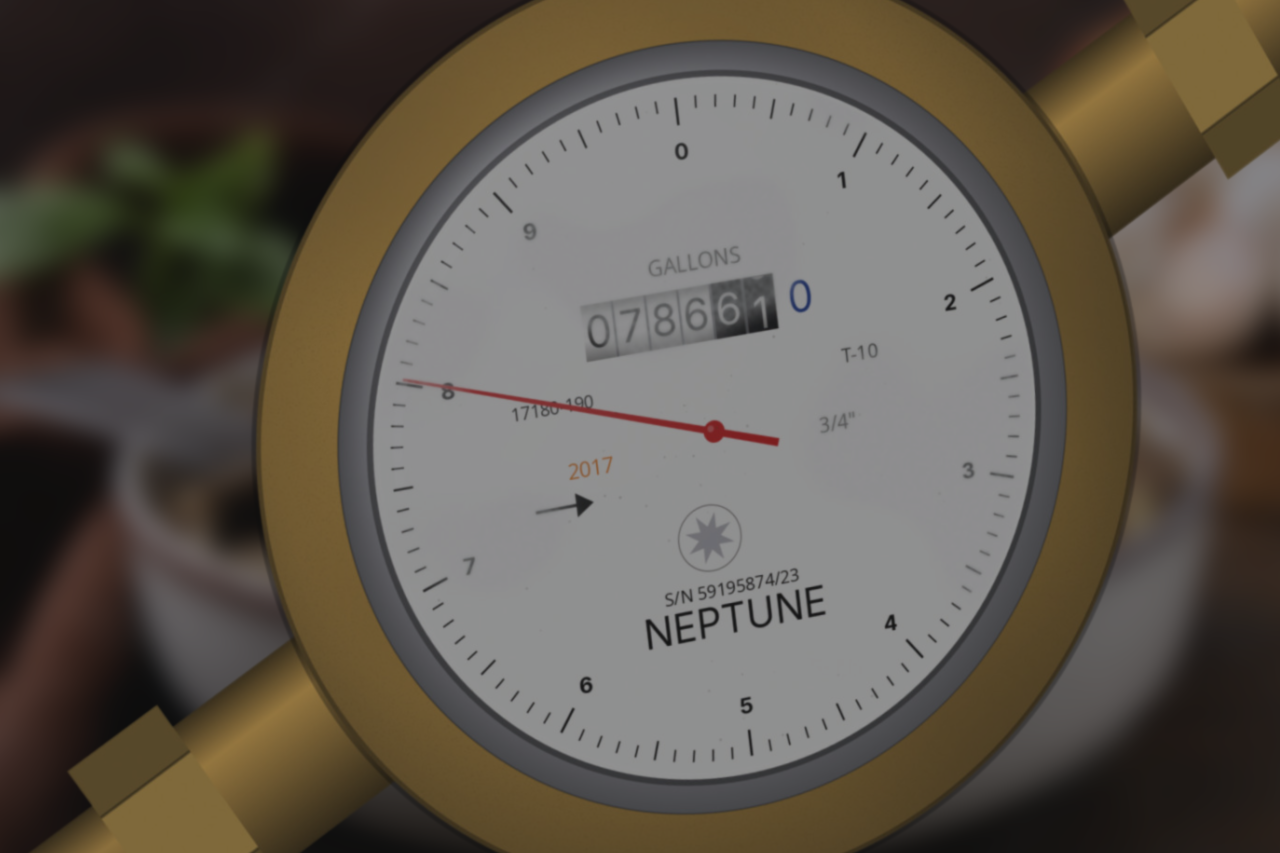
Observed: 786608.0 gal
